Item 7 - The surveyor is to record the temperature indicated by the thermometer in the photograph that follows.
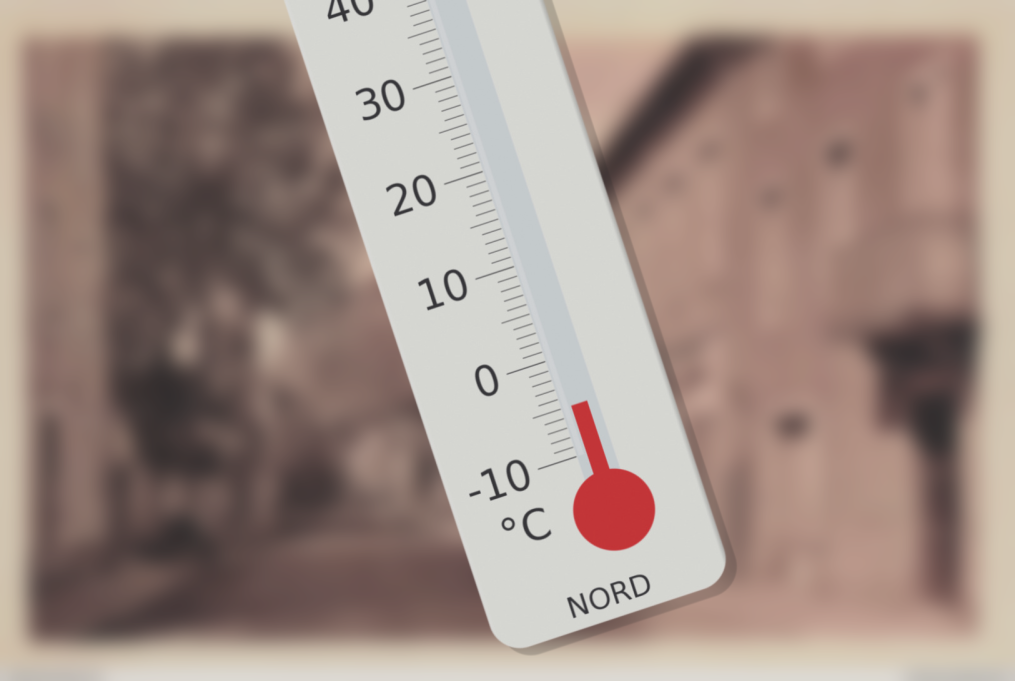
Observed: -5 °C
